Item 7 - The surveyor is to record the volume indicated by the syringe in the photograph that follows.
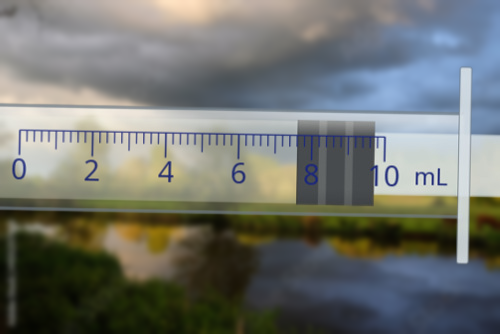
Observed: 7.6 mL
